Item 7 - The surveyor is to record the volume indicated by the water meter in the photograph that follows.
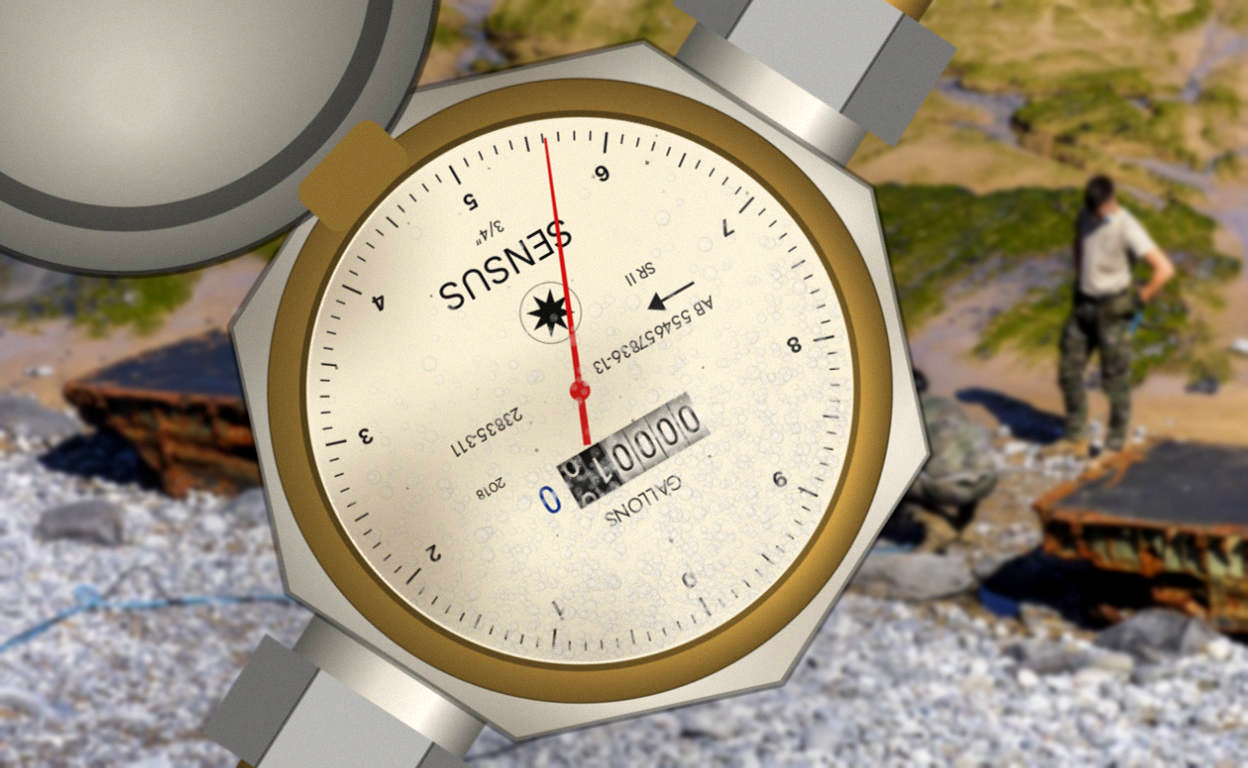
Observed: 185.6 gal
